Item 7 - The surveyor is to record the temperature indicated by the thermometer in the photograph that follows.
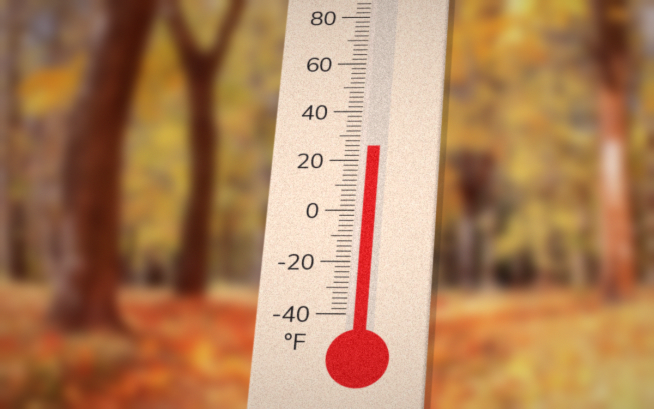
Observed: 26 °F
